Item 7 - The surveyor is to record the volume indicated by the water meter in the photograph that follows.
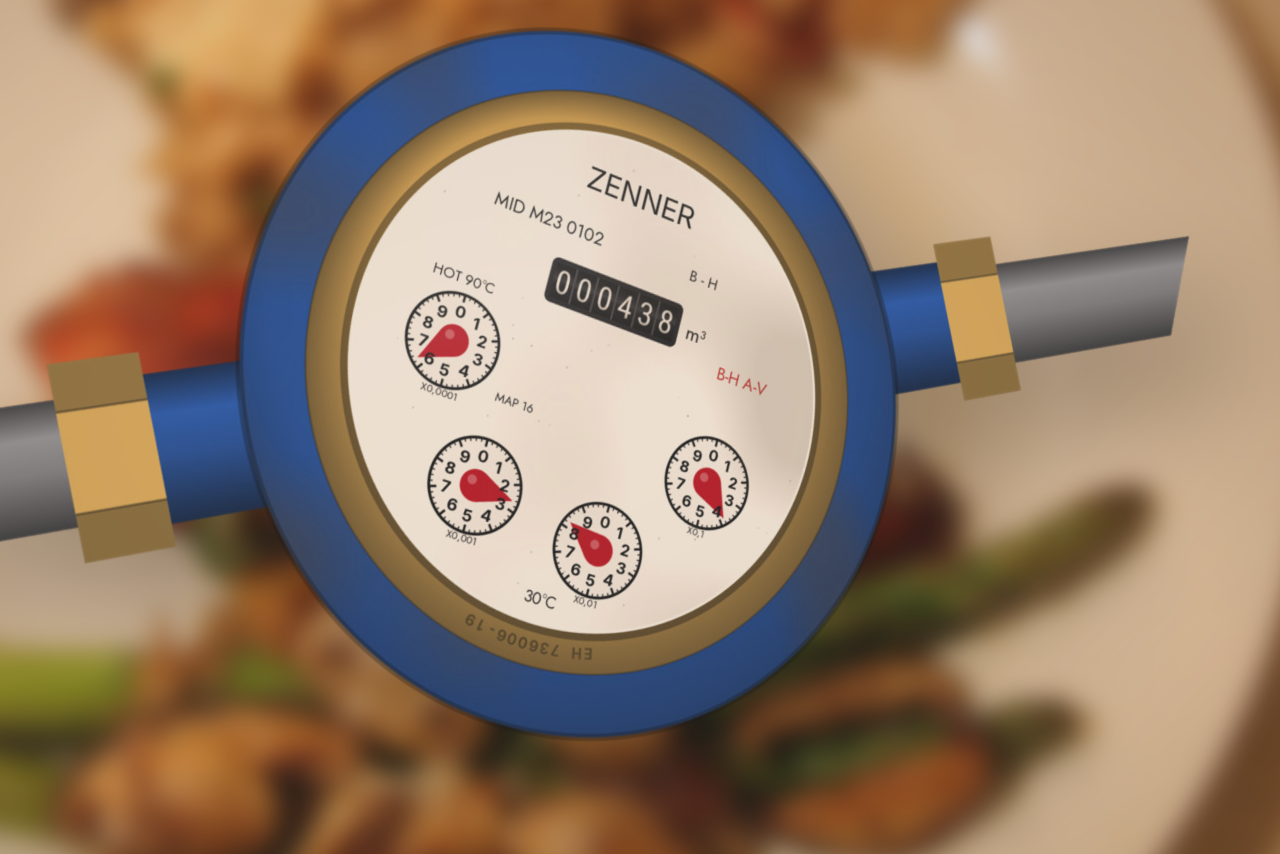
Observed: 438.3826 m³
